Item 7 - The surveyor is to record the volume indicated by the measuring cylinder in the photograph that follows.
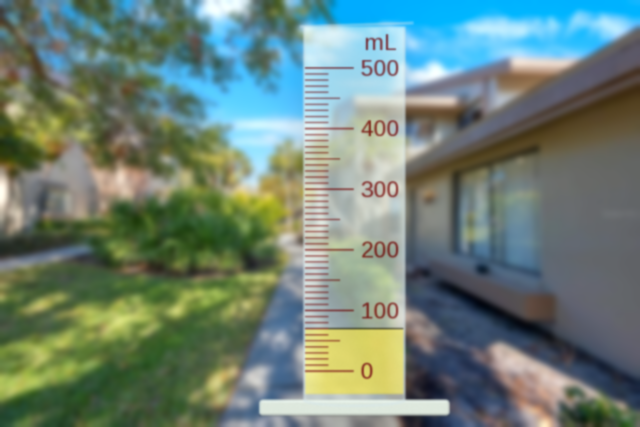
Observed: 70 mL
